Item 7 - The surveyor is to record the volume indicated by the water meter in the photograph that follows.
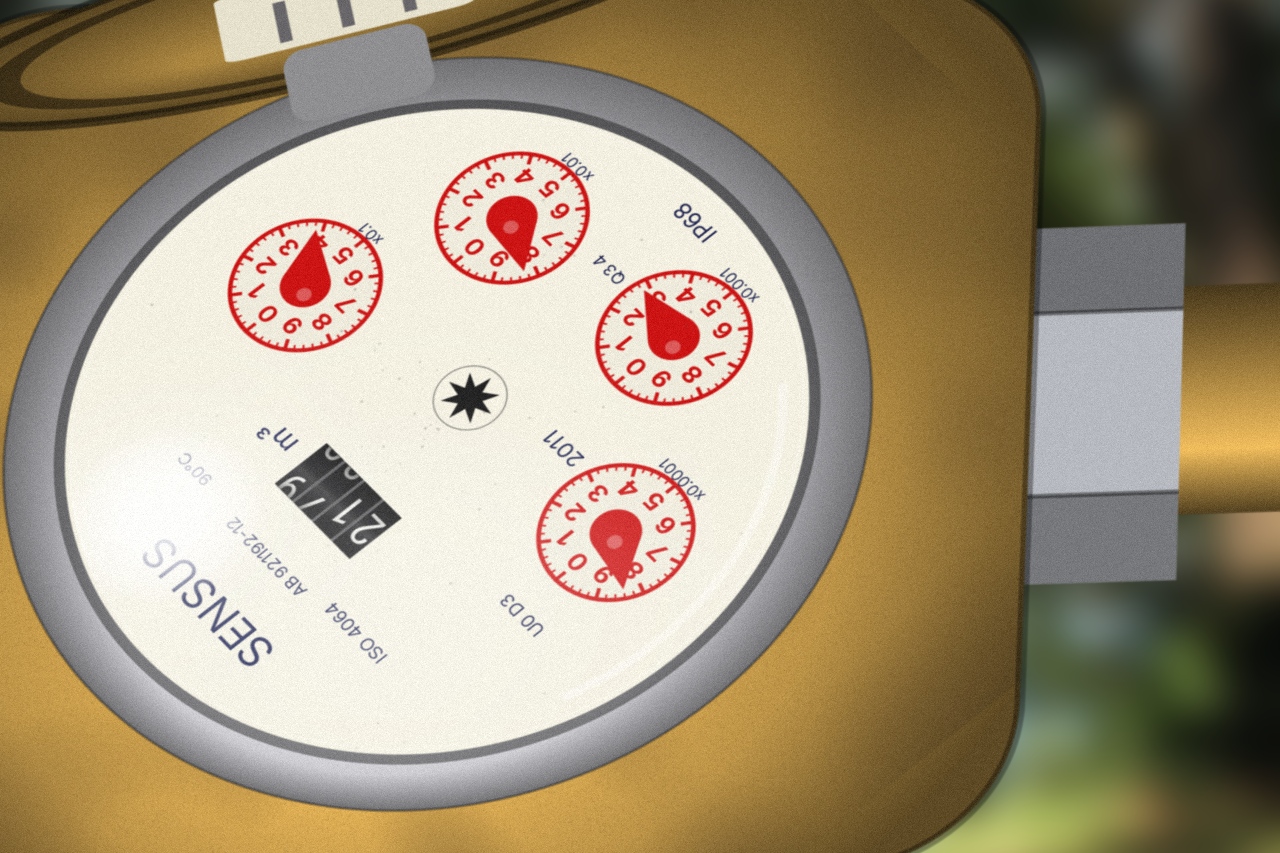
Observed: 2179.3828 m³
